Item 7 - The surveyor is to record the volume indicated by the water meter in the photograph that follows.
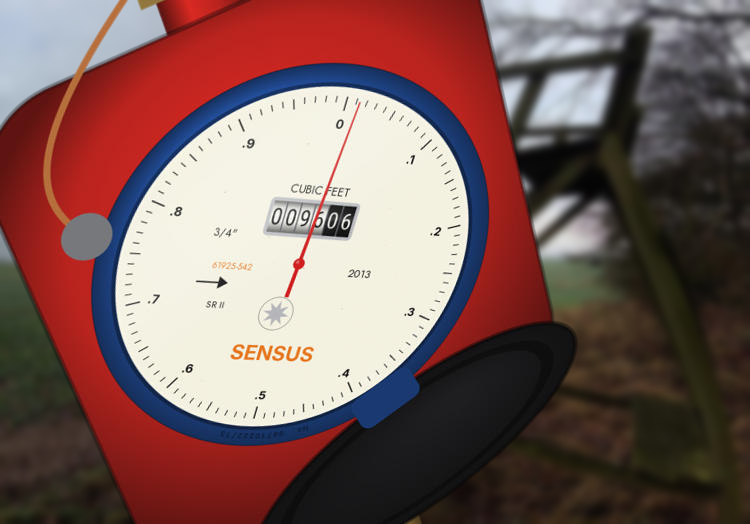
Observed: 9606.01 ft³
